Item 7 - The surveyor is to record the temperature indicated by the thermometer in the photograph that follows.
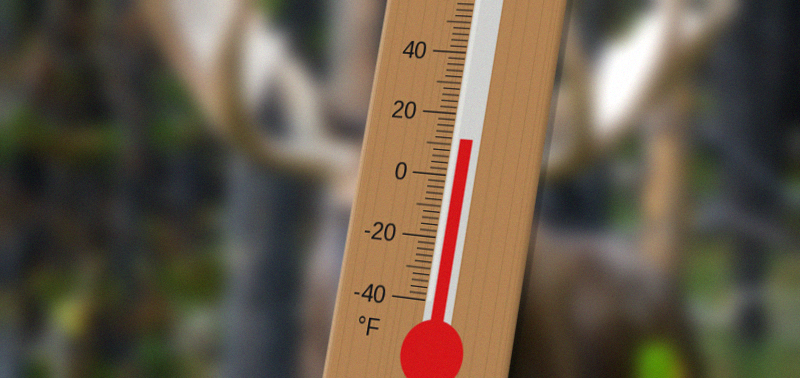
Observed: 12 °F
